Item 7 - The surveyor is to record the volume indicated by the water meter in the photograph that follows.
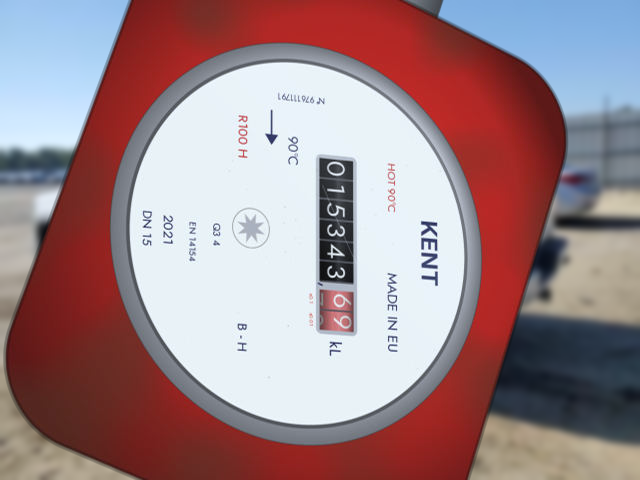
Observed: 15343.69 kL
